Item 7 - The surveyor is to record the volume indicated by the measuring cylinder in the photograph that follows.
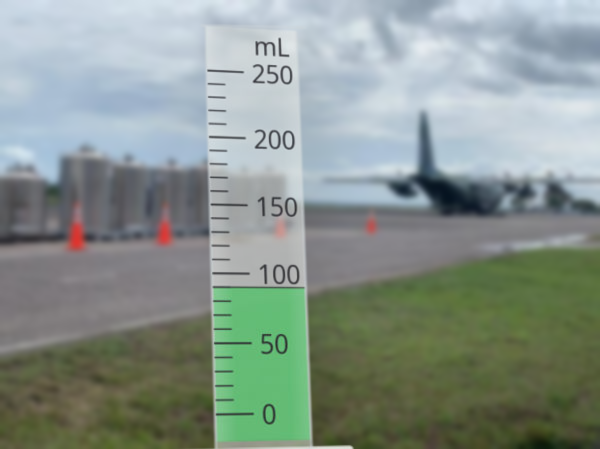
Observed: 90 mL
